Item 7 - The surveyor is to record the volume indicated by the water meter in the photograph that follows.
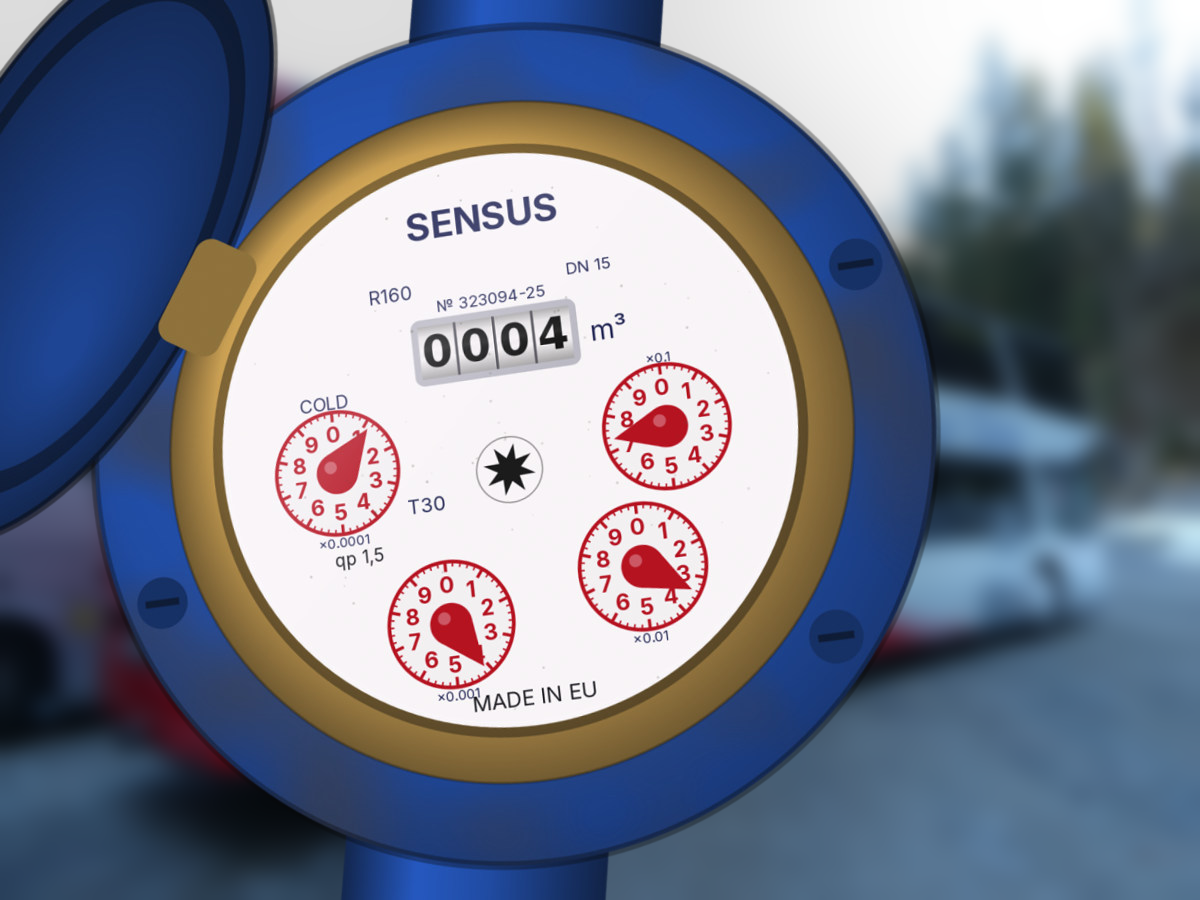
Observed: 4.7341 m³
